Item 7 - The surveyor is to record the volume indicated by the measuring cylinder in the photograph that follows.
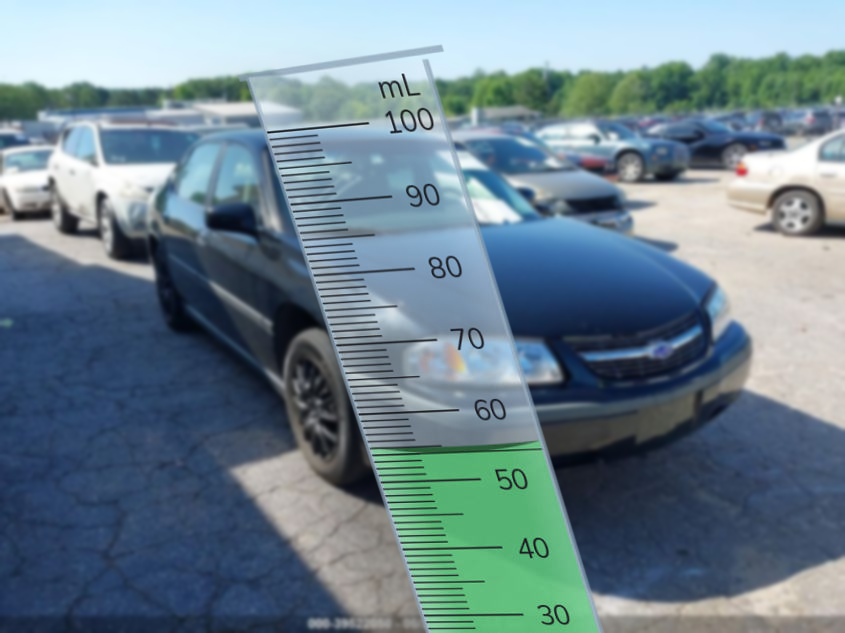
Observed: 54 mL
